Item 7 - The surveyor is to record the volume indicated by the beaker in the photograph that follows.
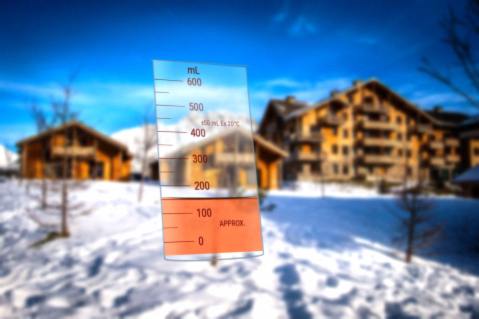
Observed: 150 mL
